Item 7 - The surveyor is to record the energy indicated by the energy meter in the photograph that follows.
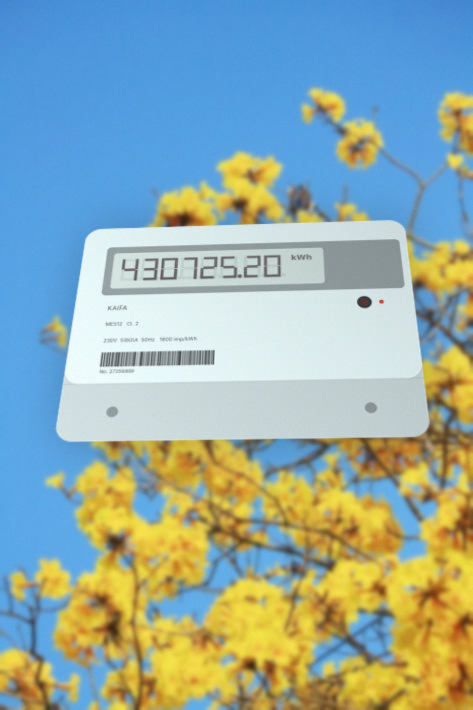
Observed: 430725.20 kWh
